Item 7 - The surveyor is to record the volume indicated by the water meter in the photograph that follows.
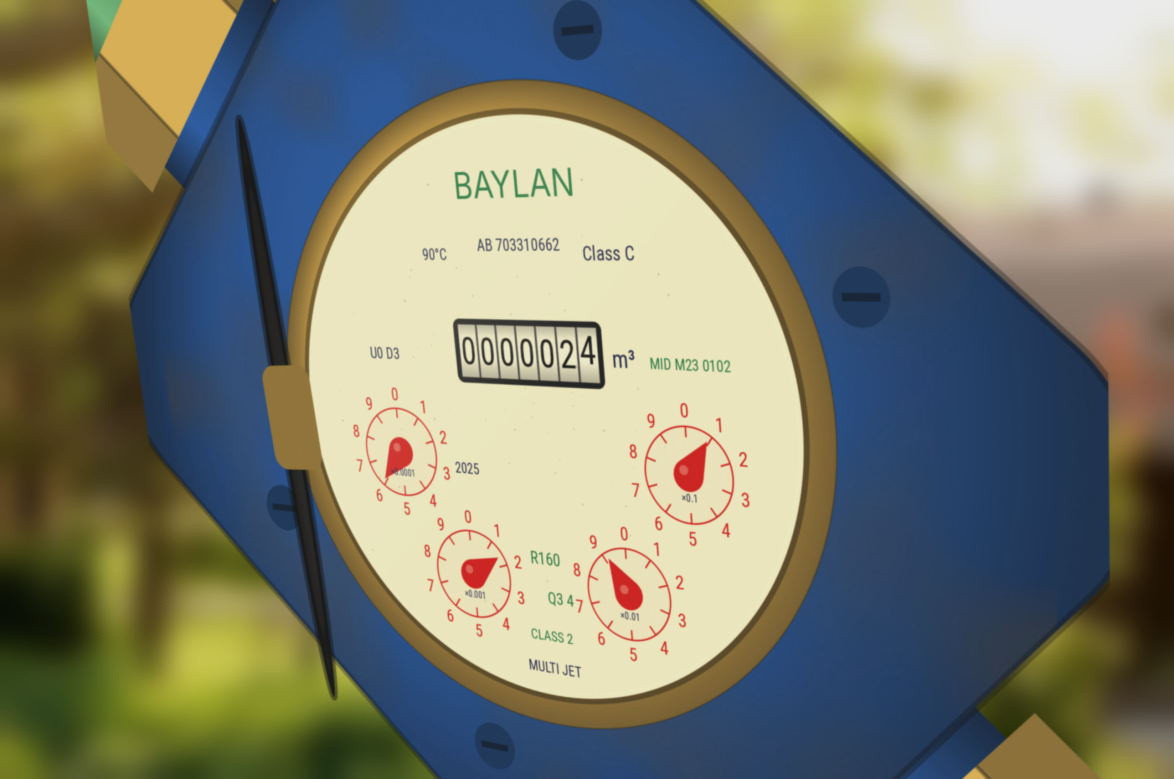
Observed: 24.0916 m³
